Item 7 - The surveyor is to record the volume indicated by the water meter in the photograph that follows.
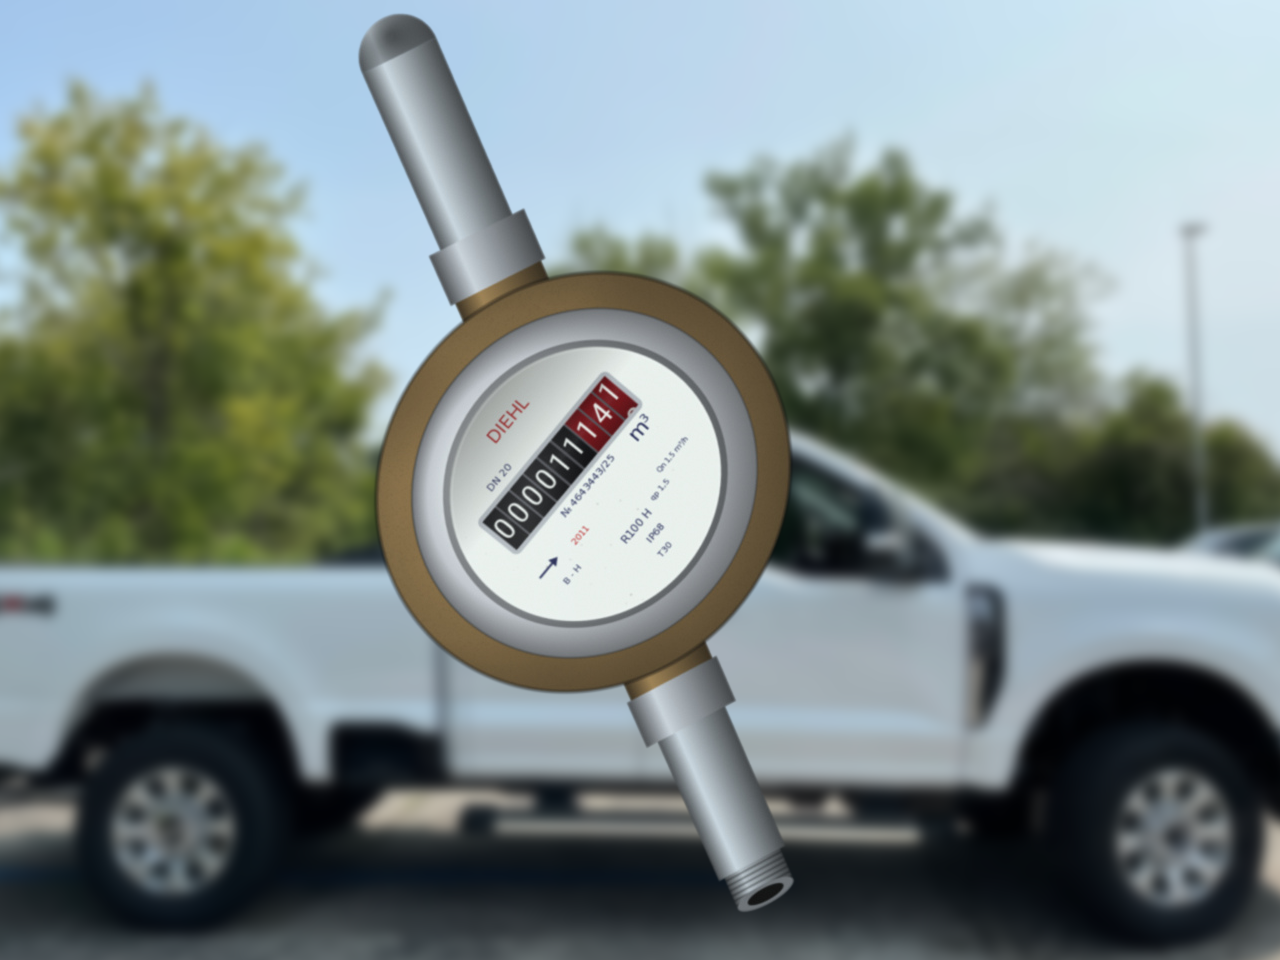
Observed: 11.141 m³
